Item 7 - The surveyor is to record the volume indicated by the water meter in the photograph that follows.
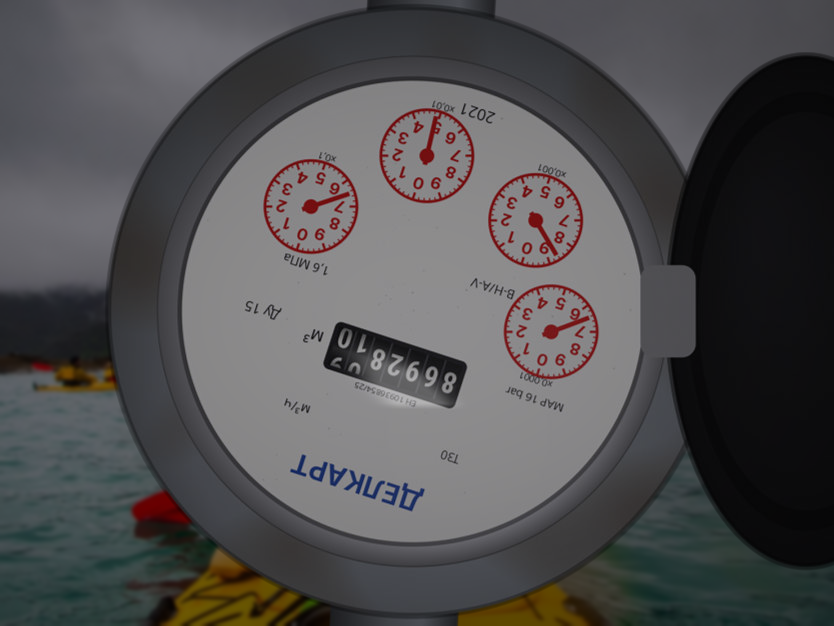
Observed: 8692809.6486 m³
